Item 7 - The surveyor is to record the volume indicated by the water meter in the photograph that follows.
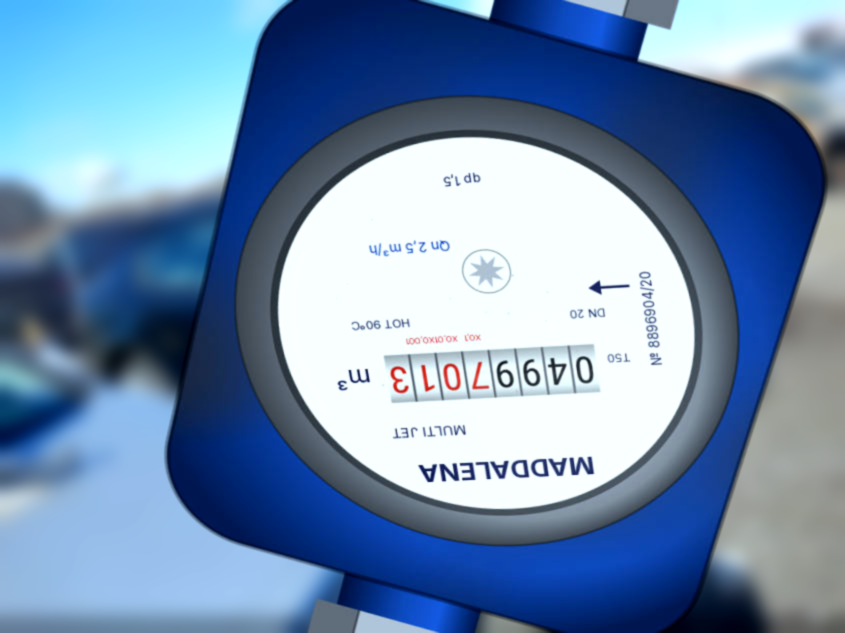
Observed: 499.7013 m³
